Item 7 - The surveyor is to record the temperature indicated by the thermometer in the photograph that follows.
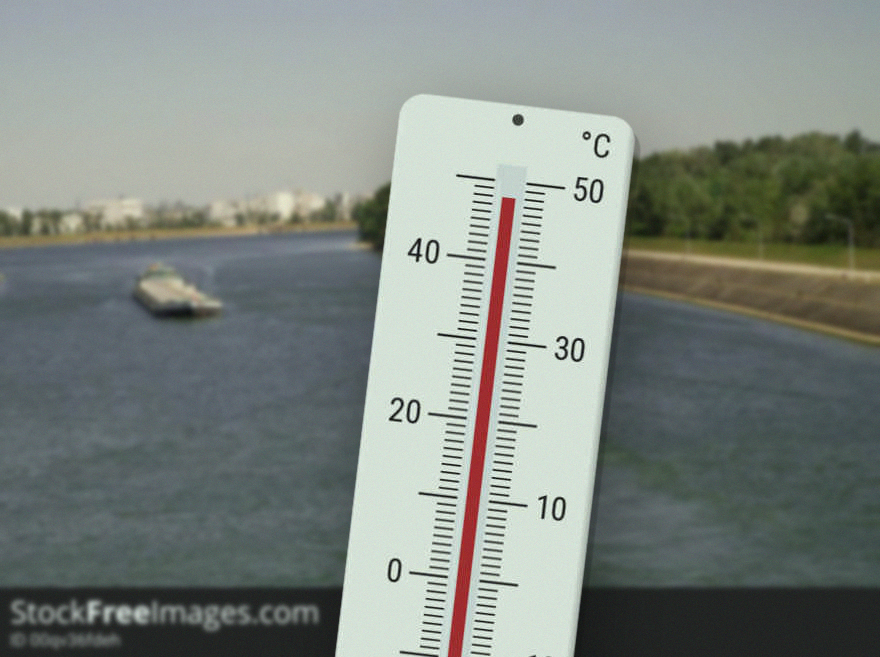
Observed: 48 °C
